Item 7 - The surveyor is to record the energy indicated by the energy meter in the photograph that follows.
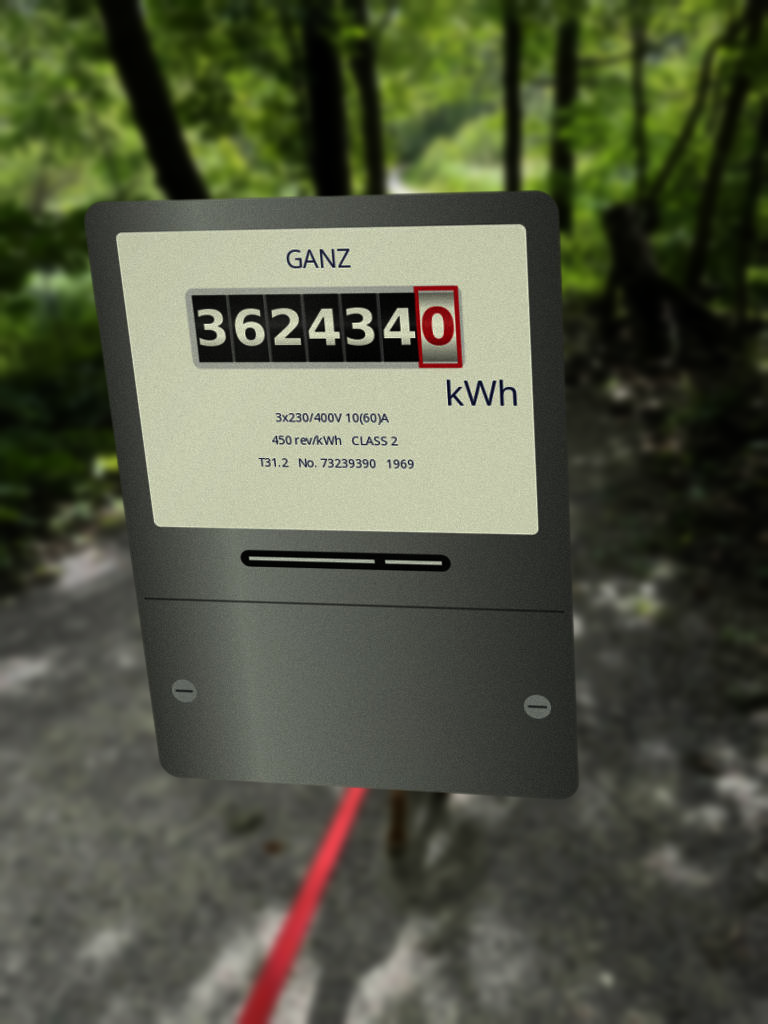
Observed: 362434.0 kWh
